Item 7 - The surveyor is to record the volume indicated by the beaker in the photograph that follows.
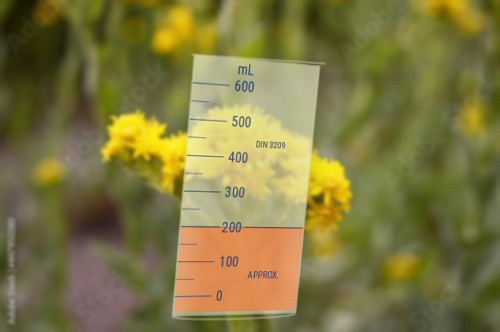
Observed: 200 mL
